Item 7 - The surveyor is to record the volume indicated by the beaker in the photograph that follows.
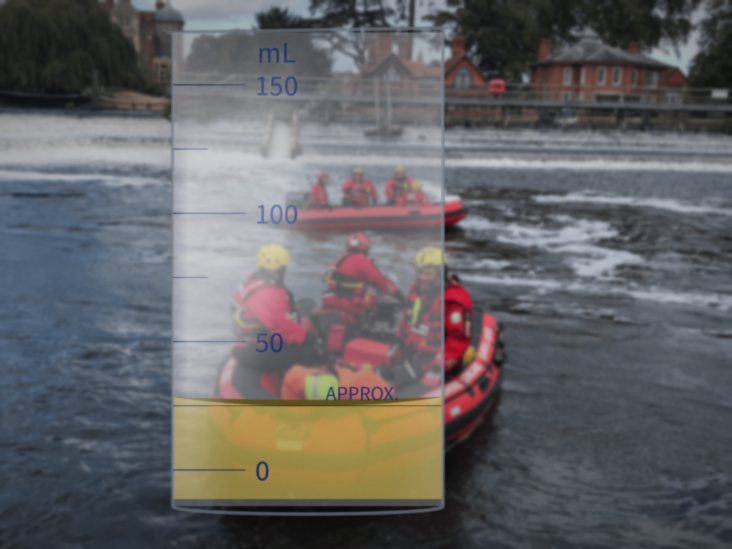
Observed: 25 mL
